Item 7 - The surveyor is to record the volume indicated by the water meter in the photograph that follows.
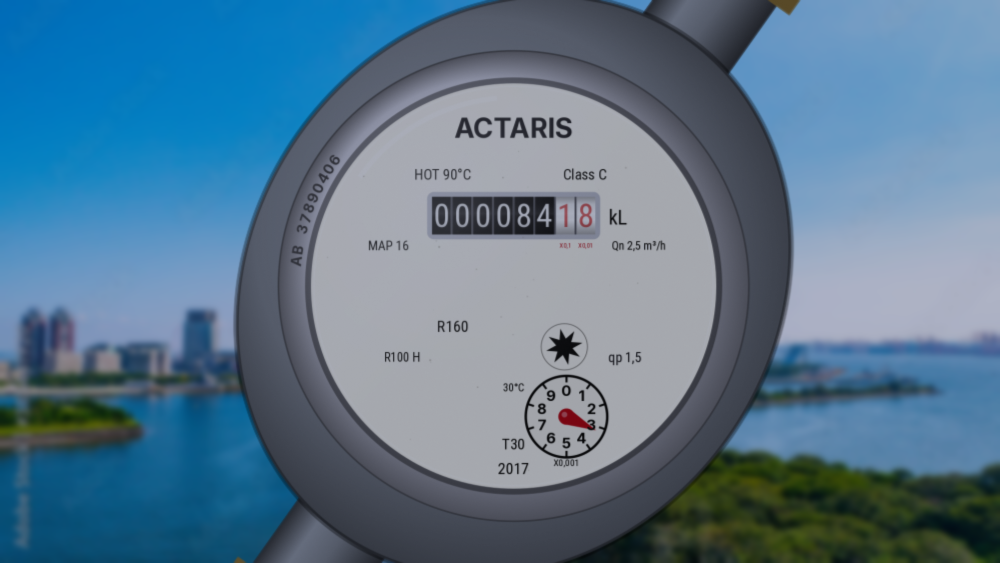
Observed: 84.183 kL
